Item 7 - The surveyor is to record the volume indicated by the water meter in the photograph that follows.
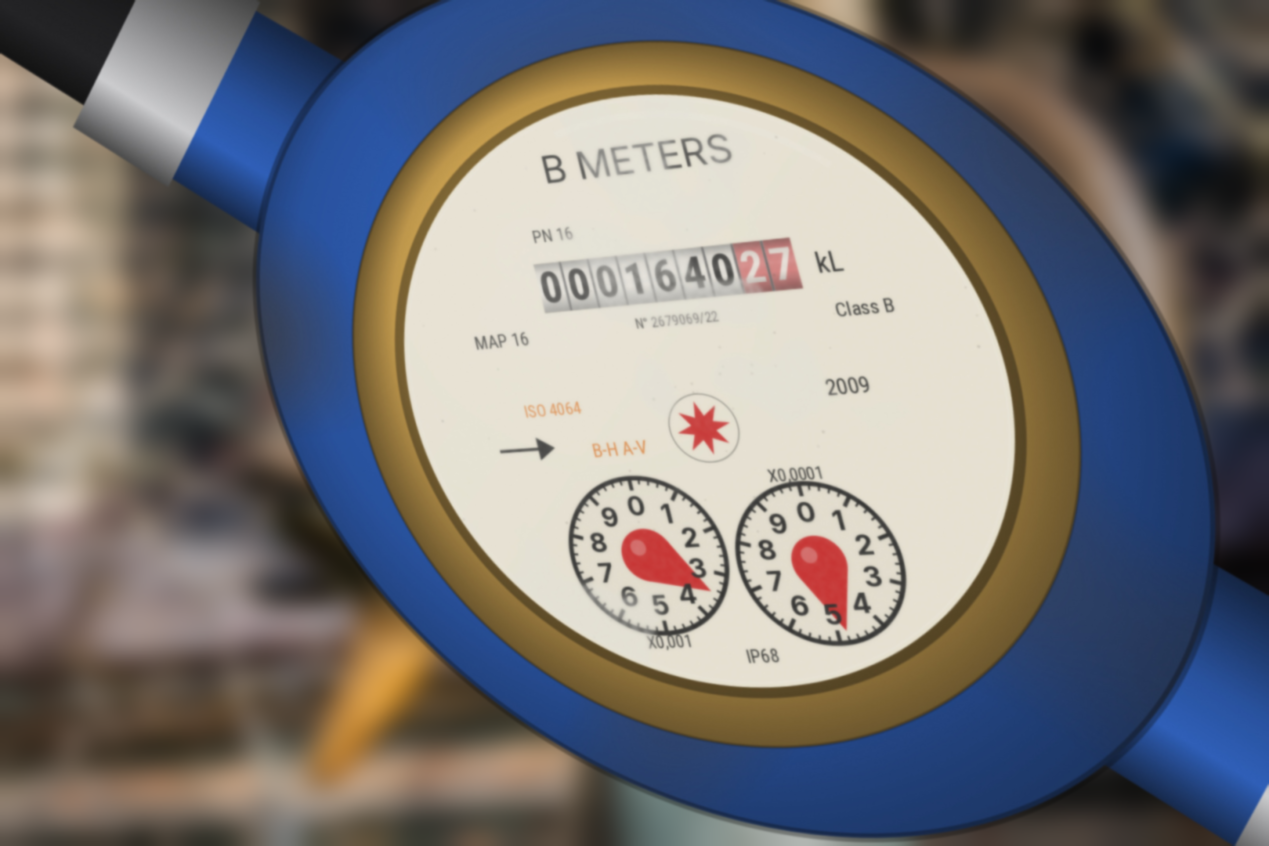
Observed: 1640.2734 kL
